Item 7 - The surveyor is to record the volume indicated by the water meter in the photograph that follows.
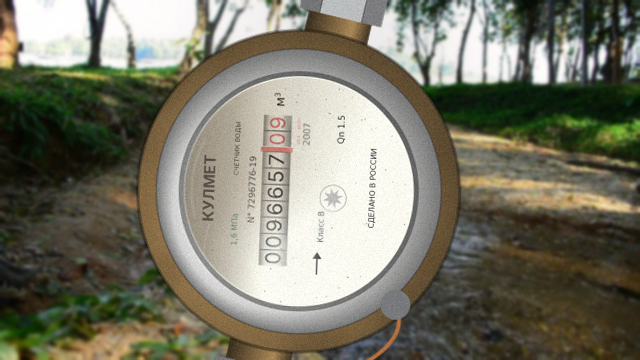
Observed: 96657.09 m³
